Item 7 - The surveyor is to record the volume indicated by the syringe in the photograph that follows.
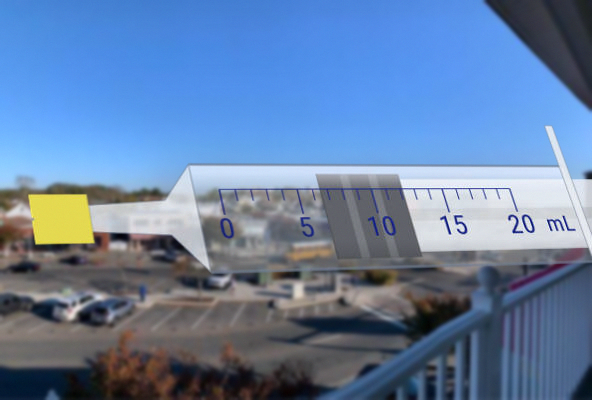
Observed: 6.5 mL
